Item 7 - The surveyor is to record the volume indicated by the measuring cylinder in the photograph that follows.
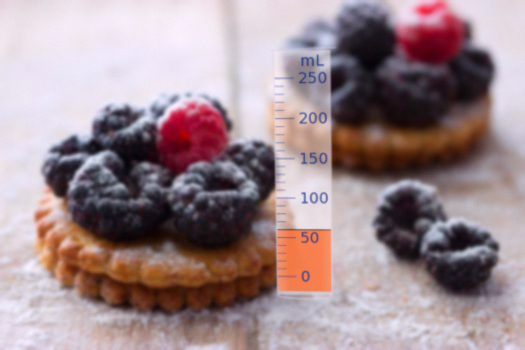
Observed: 60 mL
